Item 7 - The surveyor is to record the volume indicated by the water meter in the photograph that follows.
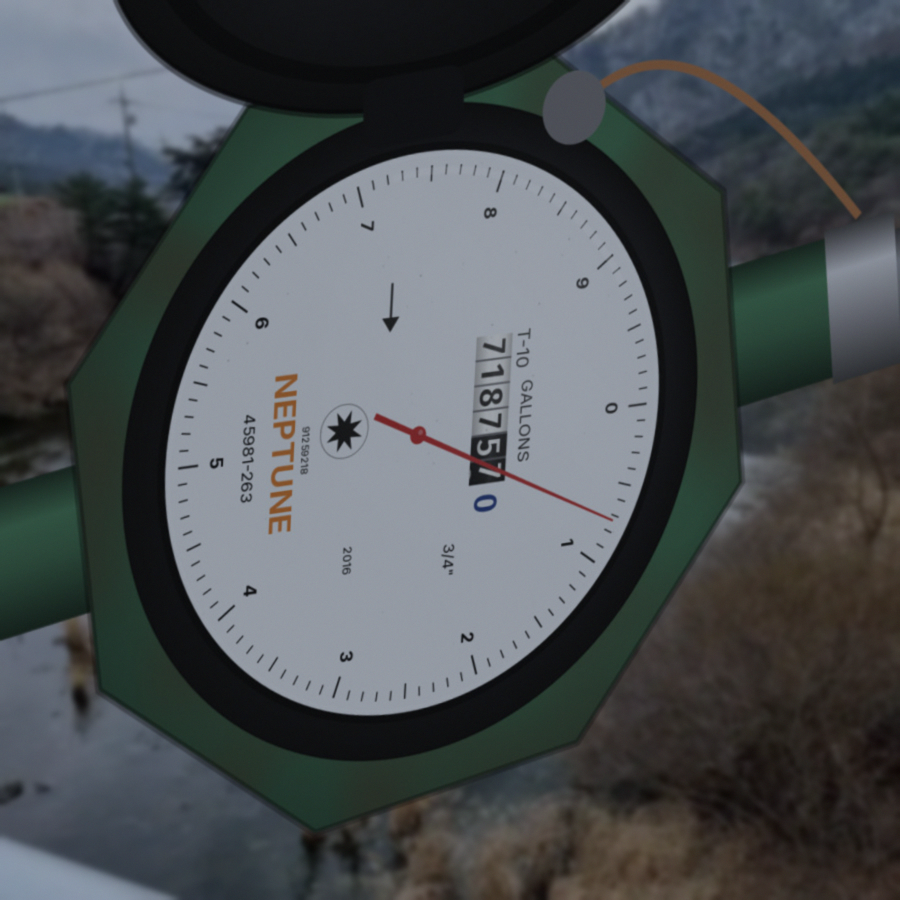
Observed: 7187570.7 gal
